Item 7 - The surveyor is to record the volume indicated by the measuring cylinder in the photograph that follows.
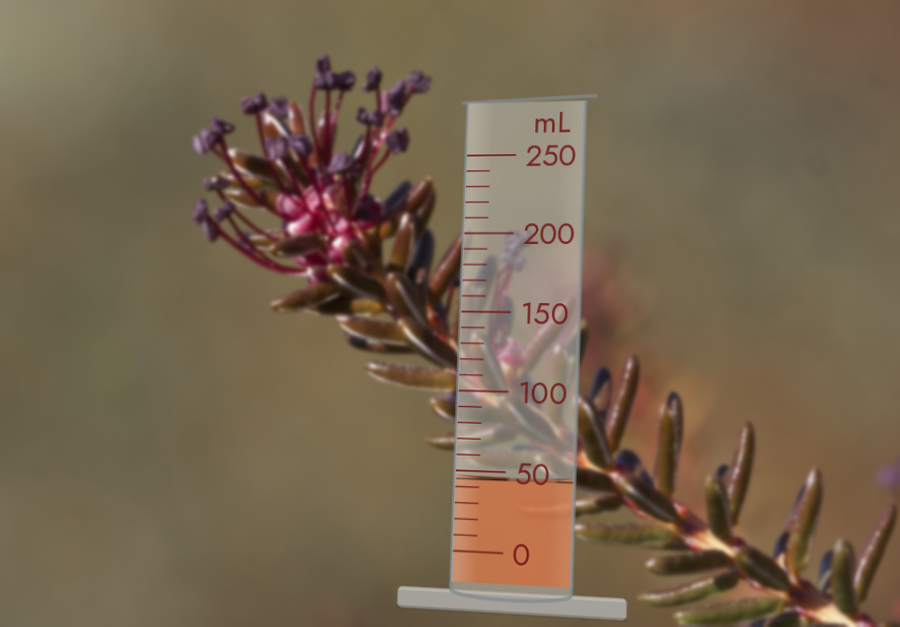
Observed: 45 mL
